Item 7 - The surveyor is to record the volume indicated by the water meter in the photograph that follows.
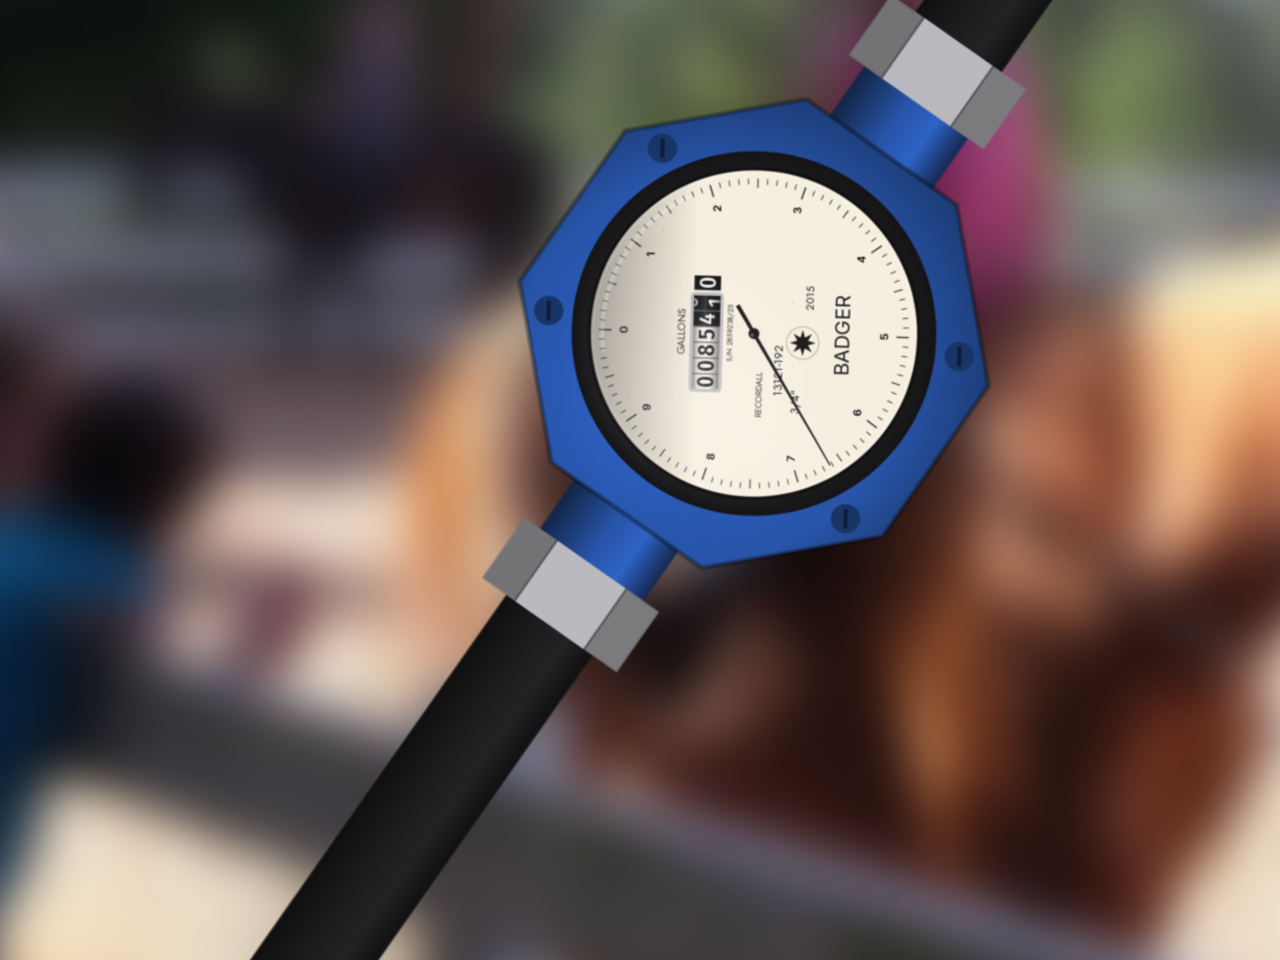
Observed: 85406.6 gal
